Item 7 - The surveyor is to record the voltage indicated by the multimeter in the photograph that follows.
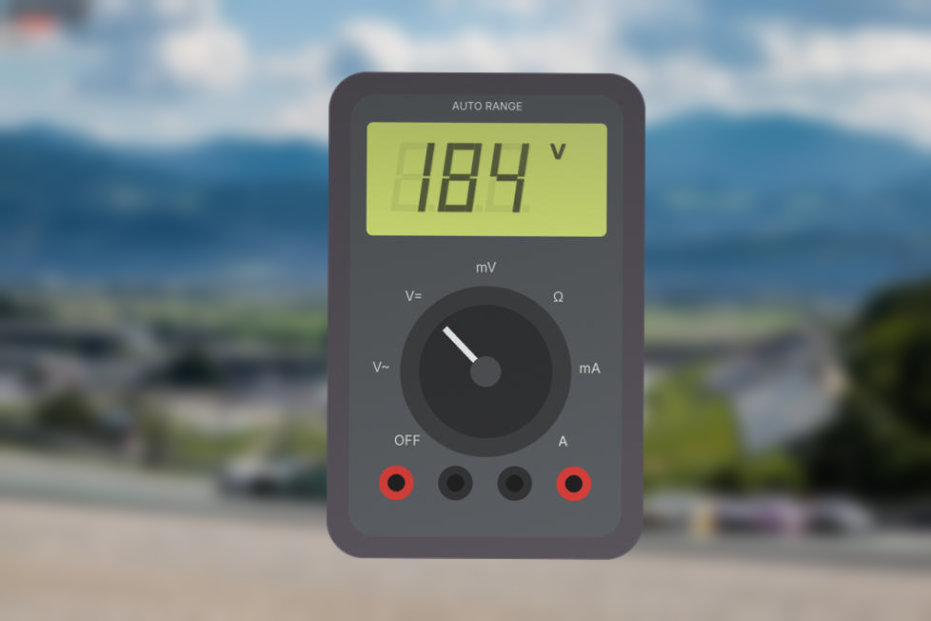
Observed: 184 V
